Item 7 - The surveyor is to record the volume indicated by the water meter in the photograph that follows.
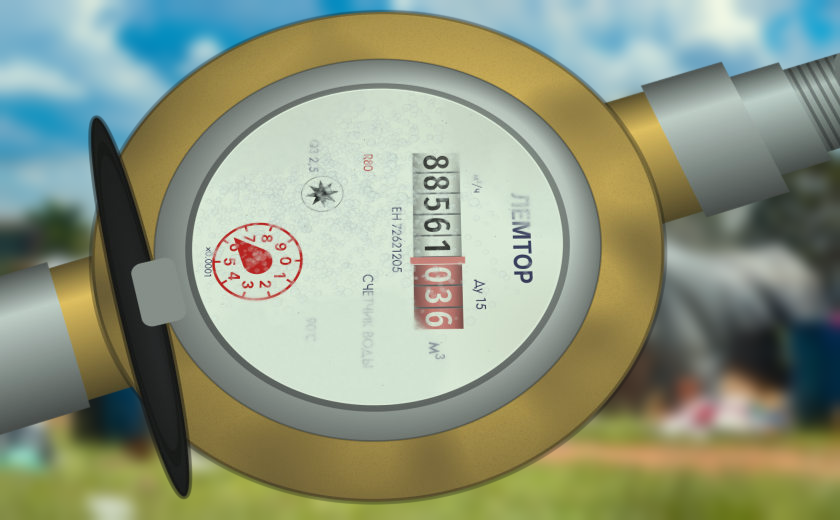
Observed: 88561.0366 m³
